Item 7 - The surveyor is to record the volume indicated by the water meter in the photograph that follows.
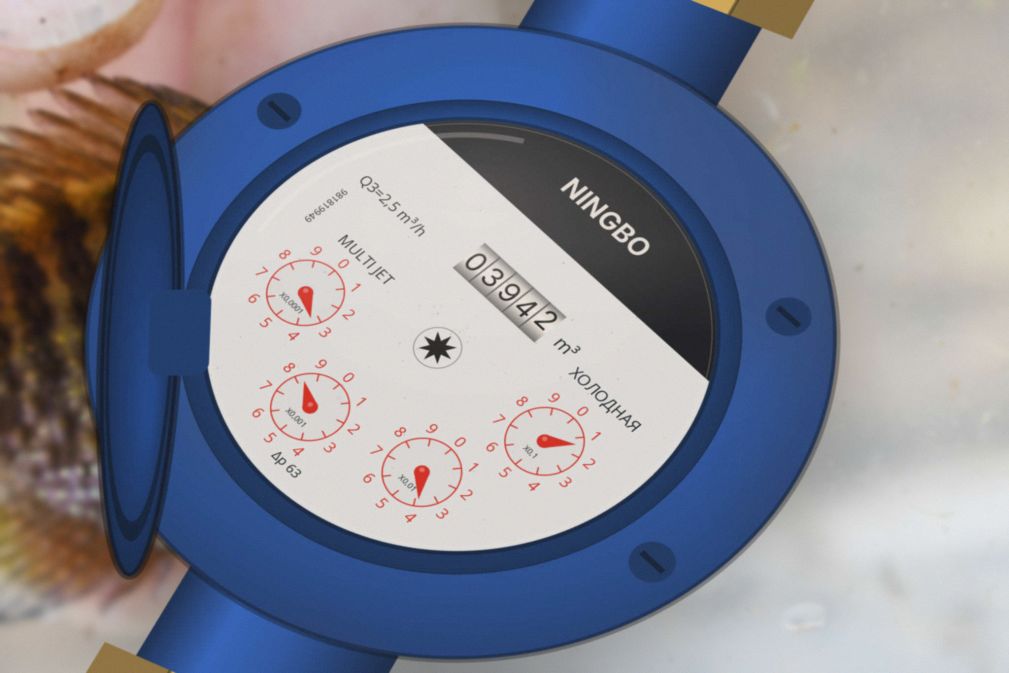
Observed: 3942.1383 m³
